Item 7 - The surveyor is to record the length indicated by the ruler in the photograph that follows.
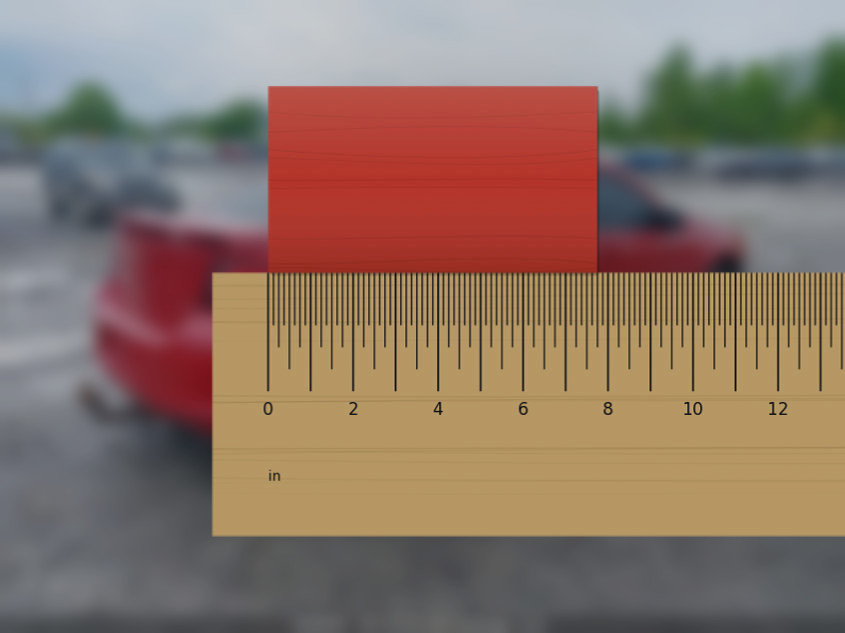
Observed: 7.75 in
